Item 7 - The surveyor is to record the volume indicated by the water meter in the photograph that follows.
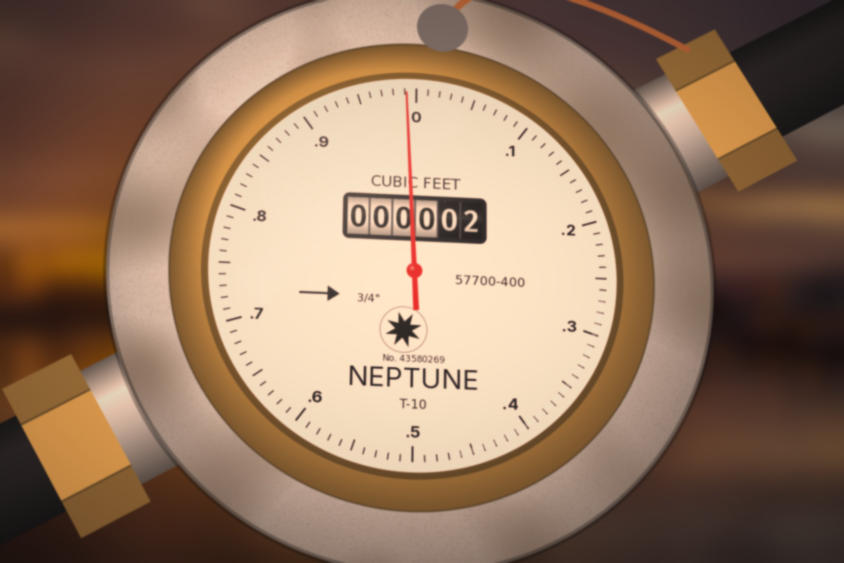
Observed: 1.99 ft³
